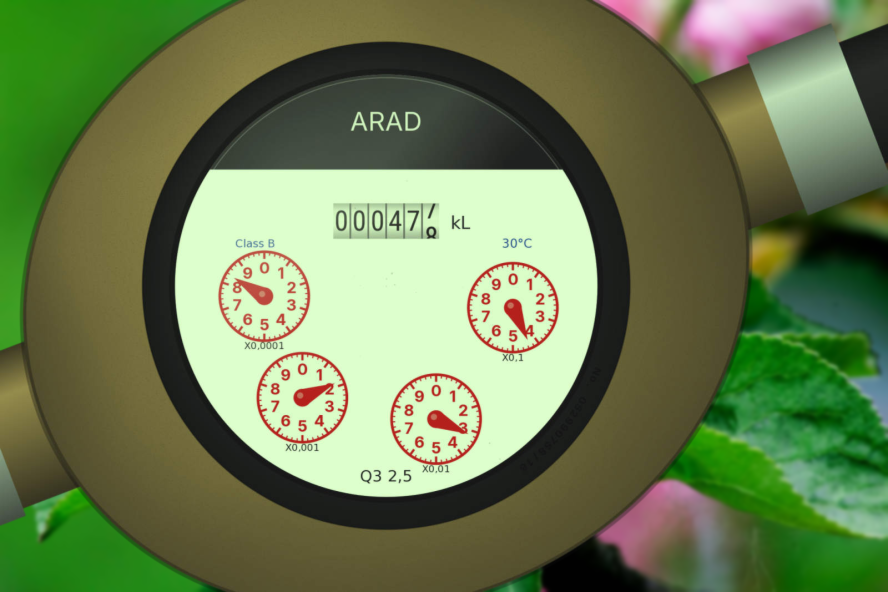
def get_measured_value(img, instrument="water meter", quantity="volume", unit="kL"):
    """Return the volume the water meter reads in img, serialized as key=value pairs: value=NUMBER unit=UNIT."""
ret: value=477.4318 unit=kL
